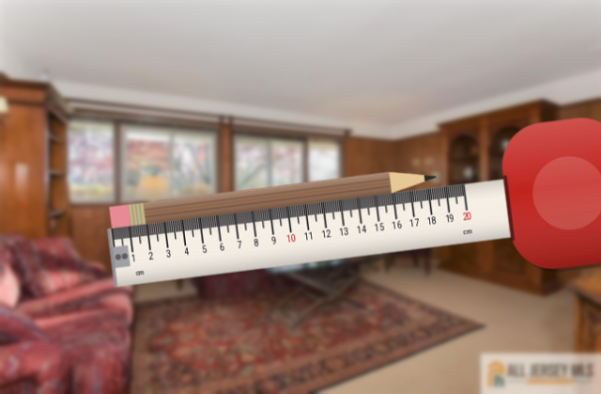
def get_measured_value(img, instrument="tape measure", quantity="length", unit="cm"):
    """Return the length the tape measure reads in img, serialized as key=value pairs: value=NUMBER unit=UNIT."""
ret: value=18.5 unit=cm
